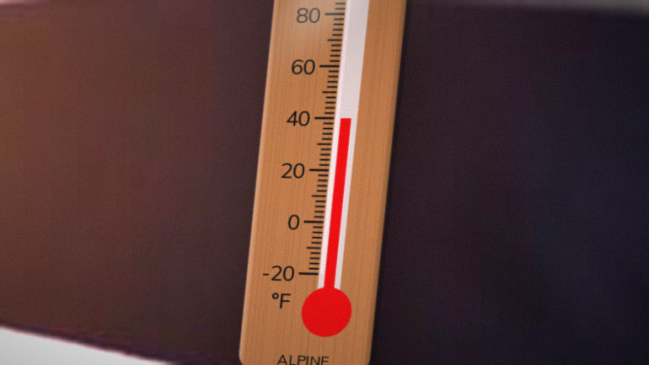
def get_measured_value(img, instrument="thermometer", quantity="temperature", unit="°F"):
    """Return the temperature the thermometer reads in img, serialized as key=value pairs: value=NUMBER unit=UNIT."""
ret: value=40 unit=°F
